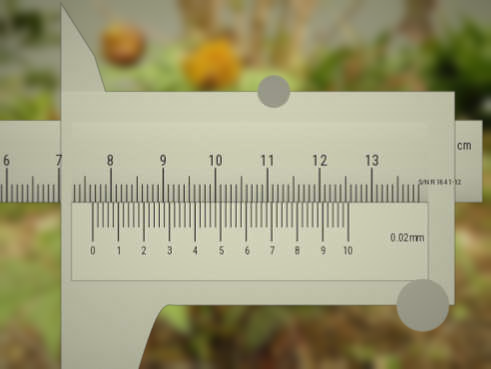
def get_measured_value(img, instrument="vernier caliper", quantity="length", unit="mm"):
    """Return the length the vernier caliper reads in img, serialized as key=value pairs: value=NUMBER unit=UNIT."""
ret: value=76.5 unit=mm
